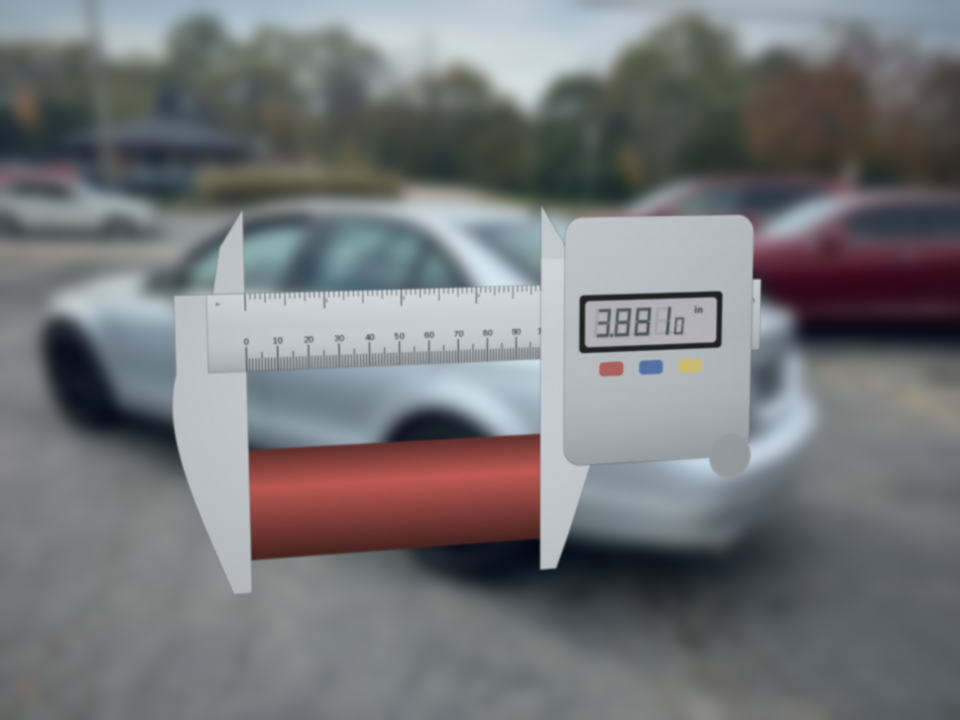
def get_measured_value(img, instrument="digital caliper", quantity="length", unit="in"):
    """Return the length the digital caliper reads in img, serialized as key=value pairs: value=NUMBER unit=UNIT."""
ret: value=3.8810 unit=in
